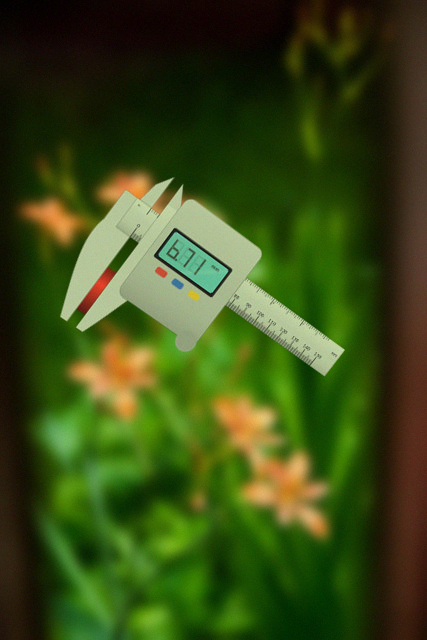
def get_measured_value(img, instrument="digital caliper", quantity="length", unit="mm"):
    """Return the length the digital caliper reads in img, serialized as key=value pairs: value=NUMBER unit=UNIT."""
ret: value=6.71 unit=mm
